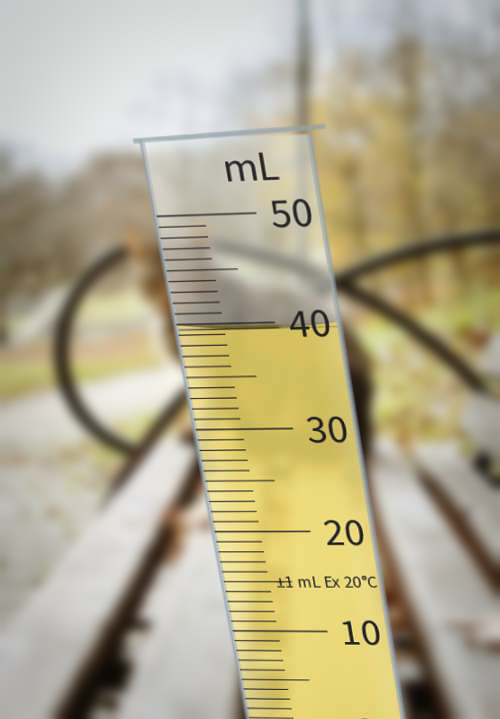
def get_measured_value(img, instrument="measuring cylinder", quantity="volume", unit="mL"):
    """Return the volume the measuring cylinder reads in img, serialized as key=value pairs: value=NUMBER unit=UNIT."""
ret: value=39.5 unit=mL
